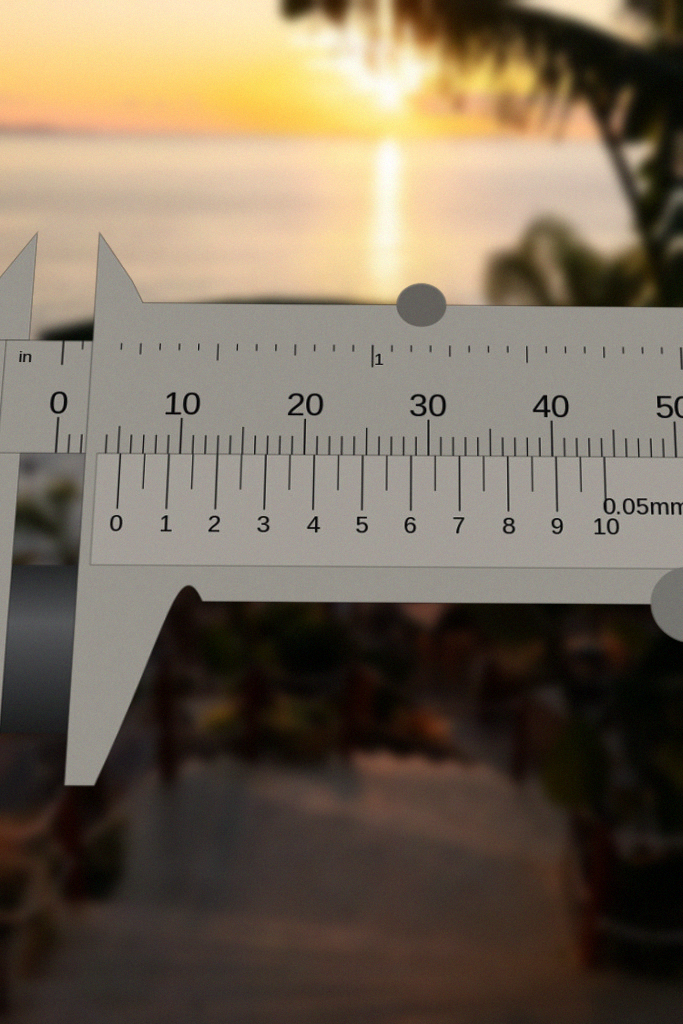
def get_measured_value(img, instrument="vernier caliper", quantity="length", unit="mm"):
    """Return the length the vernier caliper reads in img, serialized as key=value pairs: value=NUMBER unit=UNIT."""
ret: value=5.2 unit=mm
